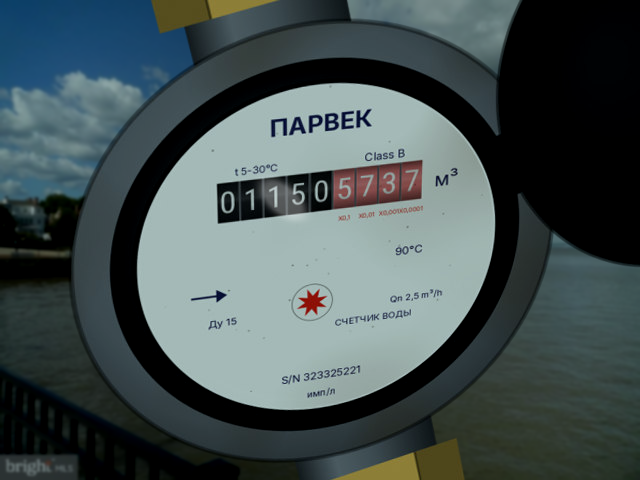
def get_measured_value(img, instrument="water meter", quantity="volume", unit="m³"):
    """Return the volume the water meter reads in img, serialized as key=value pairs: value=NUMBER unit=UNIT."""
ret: value=1150.5737 unit=m³
